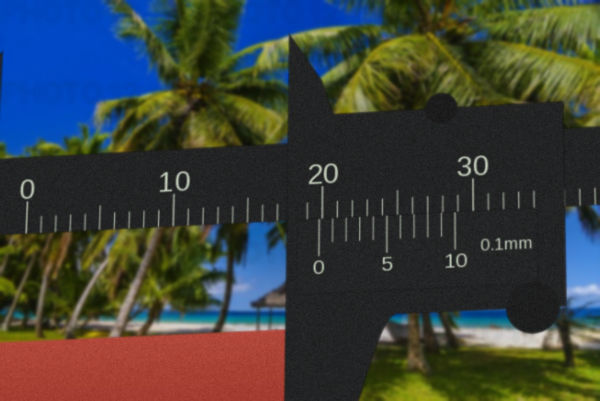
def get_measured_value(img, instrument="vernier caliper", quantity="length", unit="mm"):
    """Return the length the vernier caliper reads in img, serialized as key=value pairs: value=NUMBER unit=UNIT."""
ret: value=19.8 unit=mm
